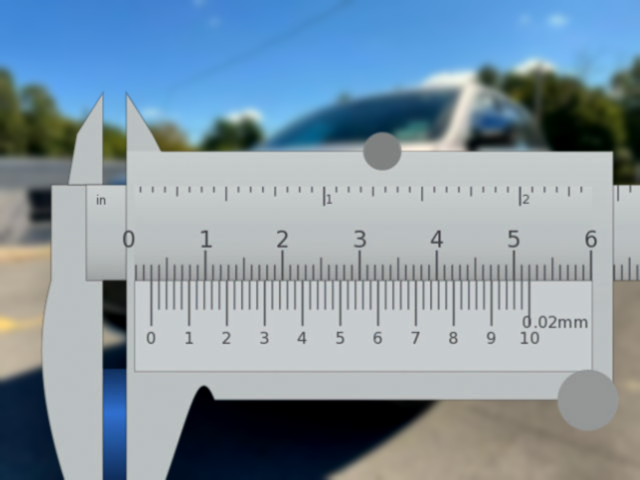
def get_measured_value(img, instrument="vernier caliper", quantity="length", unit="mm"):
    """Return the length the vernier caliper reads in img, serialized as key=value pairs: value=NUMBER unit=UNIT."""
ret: value=3.0 unit=mm
